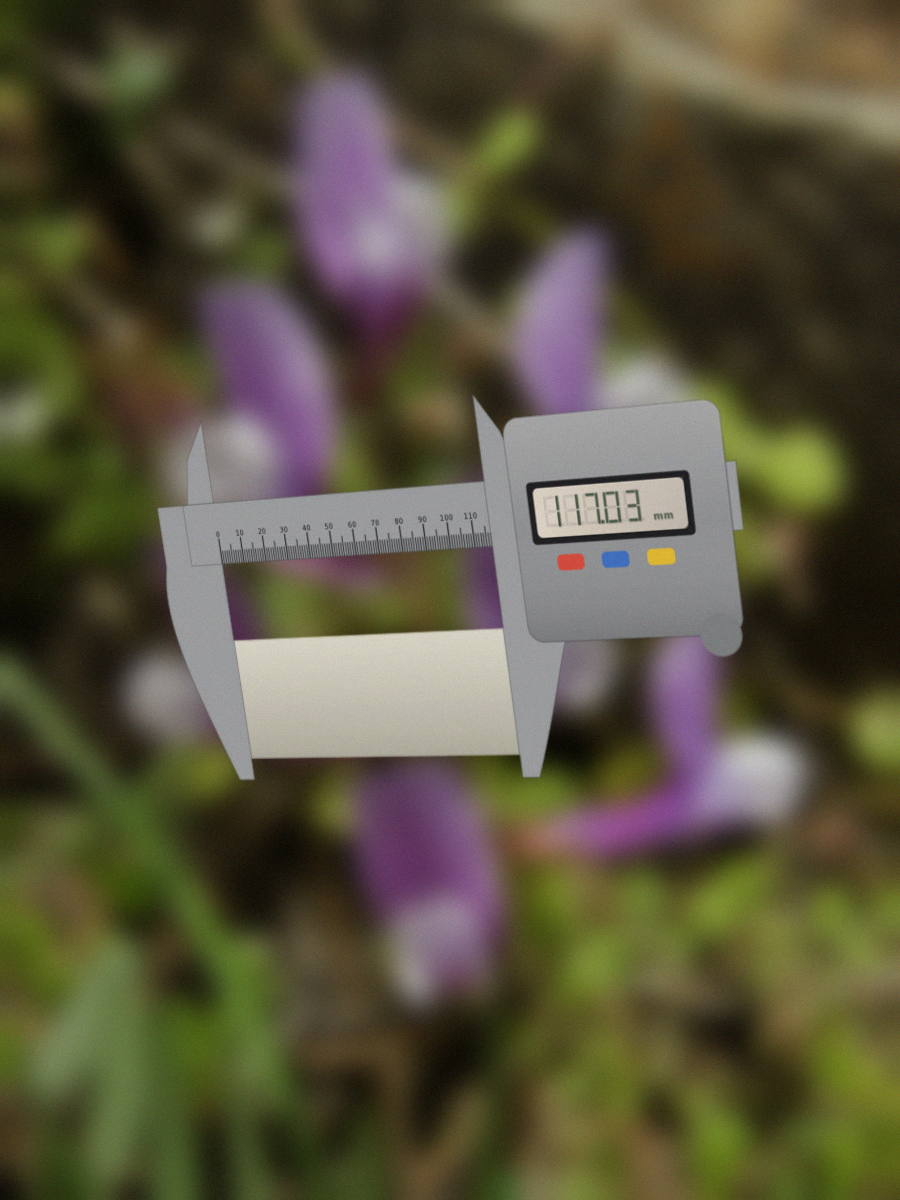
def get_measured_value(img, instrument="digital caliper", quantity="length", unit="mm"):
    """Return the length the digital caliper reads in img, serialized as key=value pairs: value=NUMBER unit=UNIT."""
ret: value=117.03 unit=mm
